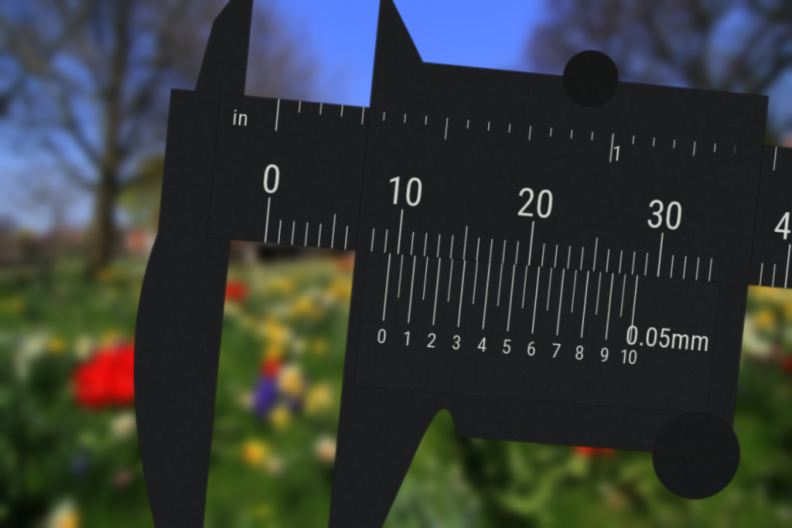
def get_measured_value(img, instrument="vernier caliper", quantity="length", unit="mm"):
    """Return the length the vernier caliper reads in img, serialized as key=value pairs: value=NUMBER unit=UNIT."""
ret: value=9.4 unit=mm
